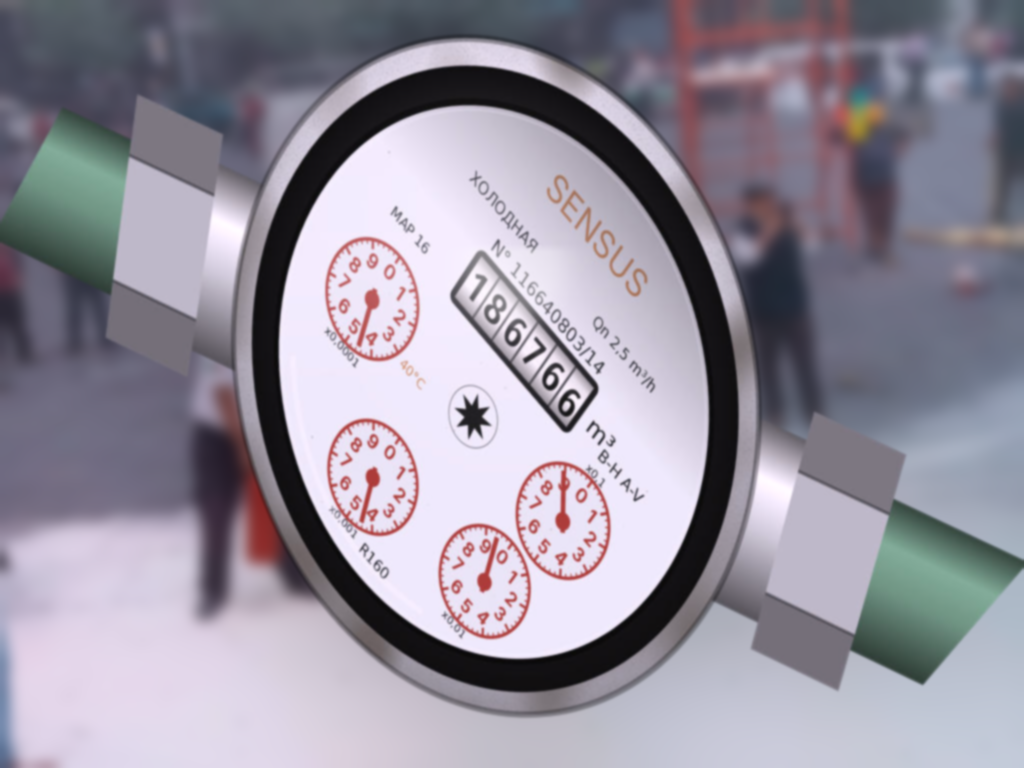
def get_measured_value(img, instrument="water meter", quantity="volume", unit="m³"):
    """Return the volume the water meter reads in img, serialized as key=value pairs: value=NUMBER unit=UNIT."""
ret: value=186765.8944 unit=m³
